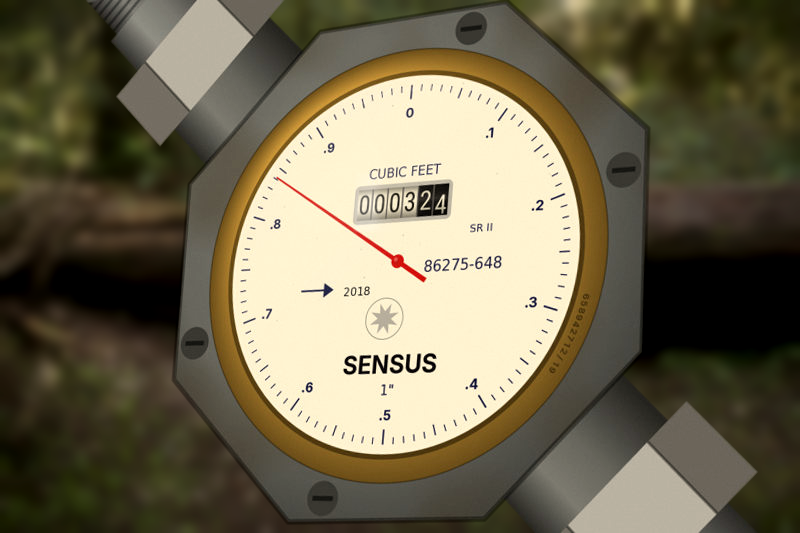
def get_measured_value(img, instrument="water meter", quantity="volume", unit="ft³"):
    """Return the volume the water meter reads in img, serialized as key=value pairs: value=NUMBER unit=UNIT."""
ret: value=323.84 unit=ft³
